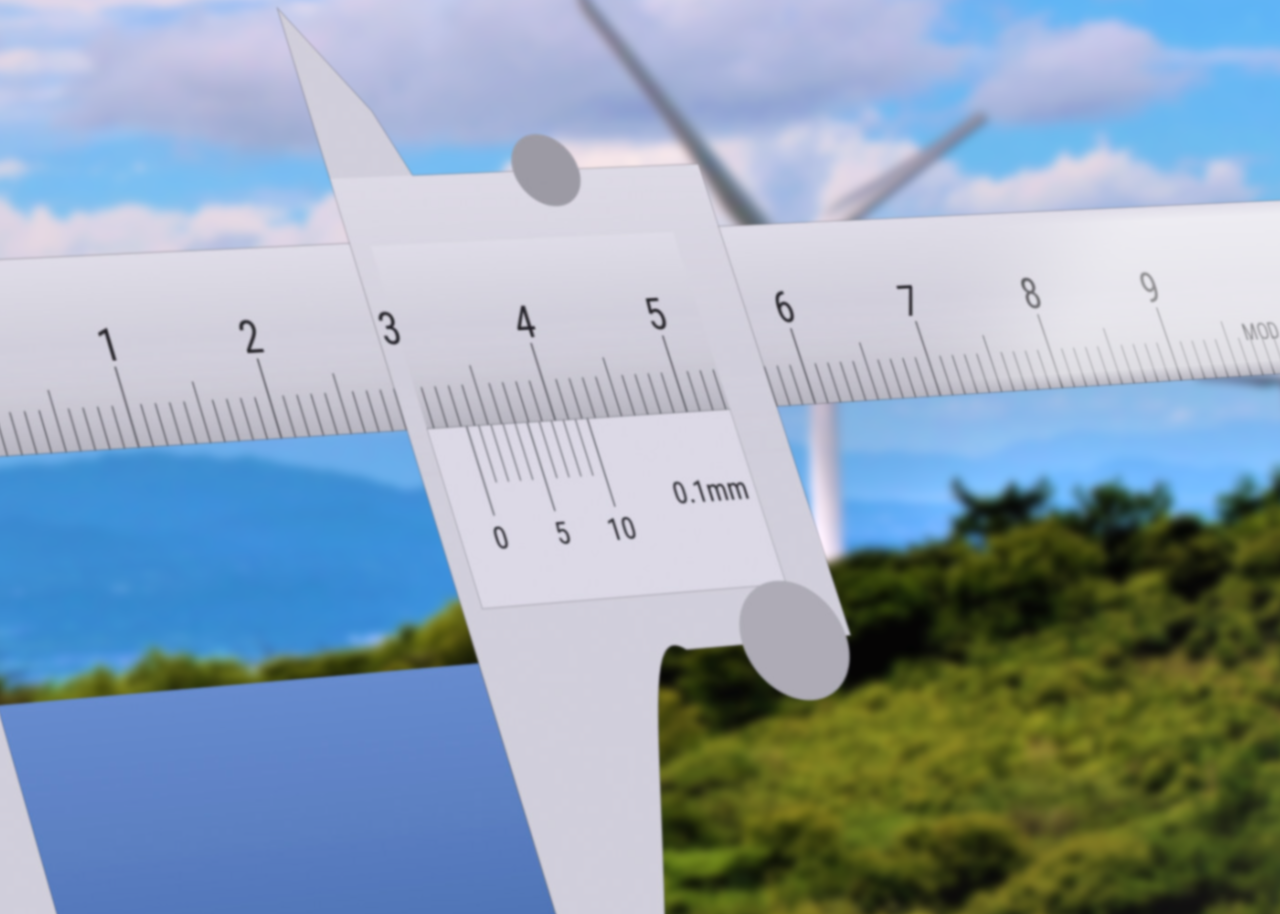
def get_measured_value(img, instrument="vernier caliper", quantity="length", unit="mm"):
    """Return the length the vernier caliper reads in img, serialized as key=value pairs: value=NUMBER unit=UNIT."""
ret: value=33.4 unit=mm
